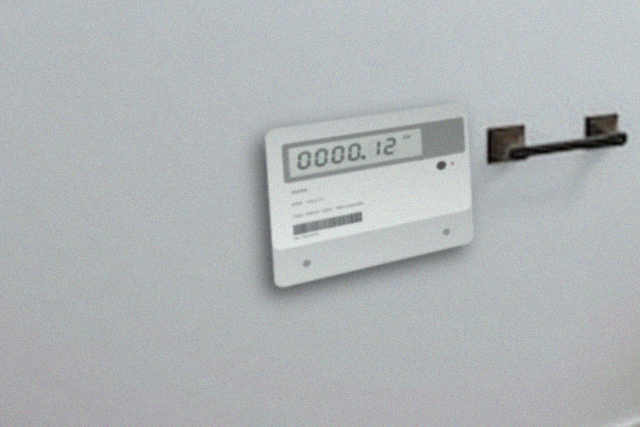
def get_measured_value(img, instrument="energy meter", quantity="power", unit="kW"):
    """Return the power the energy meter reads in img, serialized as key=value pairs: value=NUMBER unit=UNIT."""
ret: value=0.12 unit=kW
